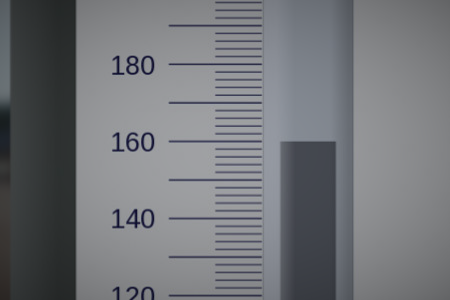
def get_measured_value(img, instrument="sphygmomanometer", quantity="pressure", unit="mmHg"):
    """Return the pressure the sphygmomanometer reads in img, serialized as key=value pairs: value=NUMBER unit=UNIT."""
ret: value=160 unit=mmHg
